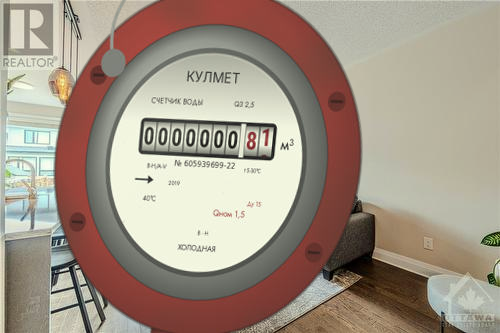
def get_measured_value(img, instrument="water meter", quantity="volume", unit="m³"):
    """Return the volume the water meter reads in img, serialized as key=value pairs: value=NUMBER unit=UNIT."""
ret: value=0.81 unit=m³
